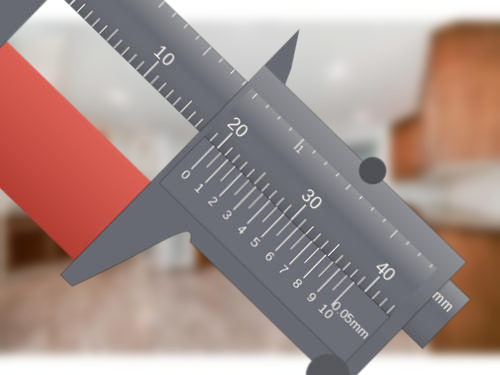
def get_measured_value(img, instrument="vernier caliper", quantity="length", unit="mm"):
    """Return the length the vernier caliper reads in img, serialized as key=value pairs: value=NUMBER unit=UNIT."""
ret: value=19.6 unit=mm
